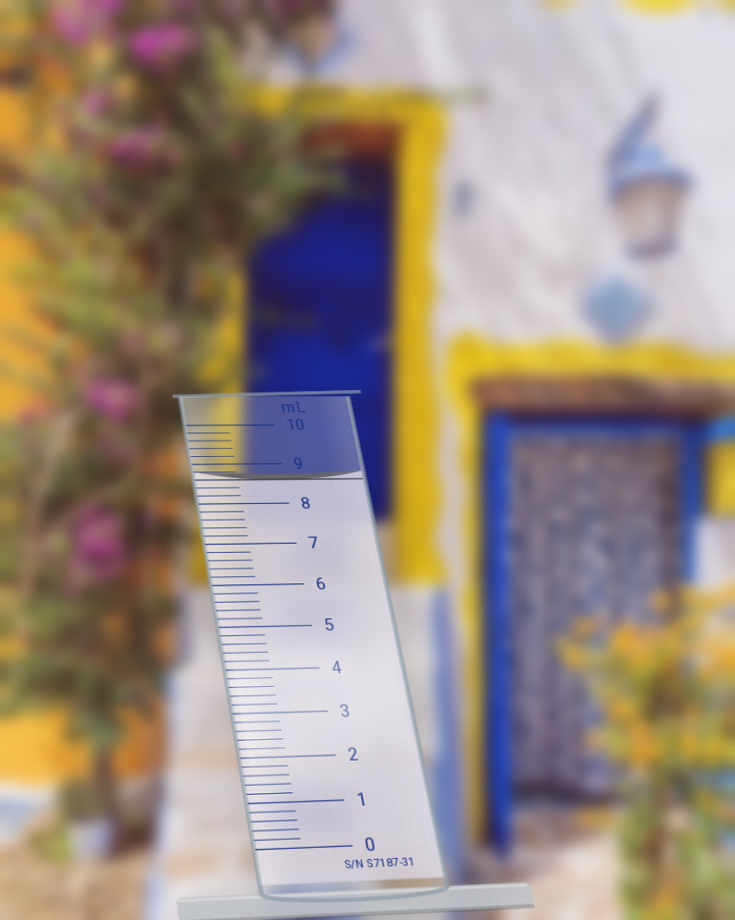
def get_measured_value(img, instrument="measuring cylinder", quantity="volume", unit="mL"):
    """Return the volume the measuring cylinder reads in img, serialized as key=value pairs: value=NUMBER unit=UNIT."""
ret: value=8.6 unit=mL
